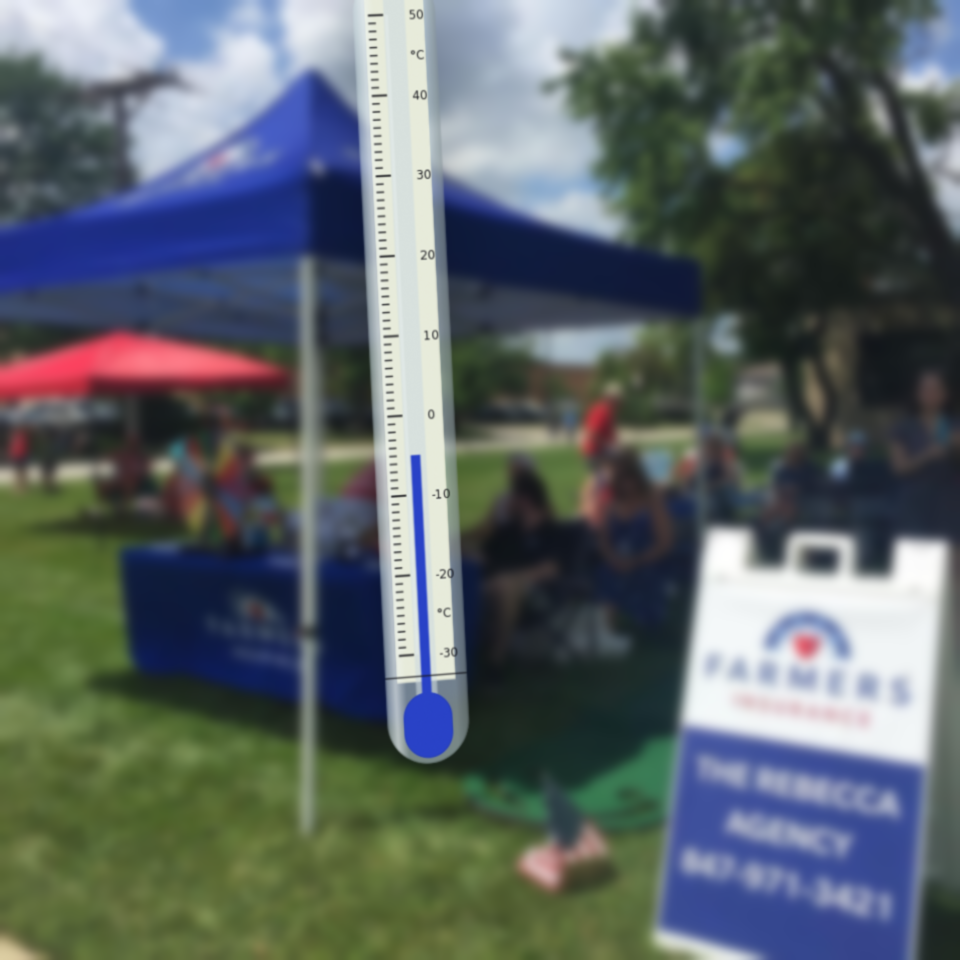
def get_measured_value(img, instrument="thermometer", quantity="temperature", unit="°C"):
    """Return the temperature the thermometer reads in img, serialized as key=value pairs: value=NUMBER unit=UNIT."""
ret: value=-5 unit=°C
